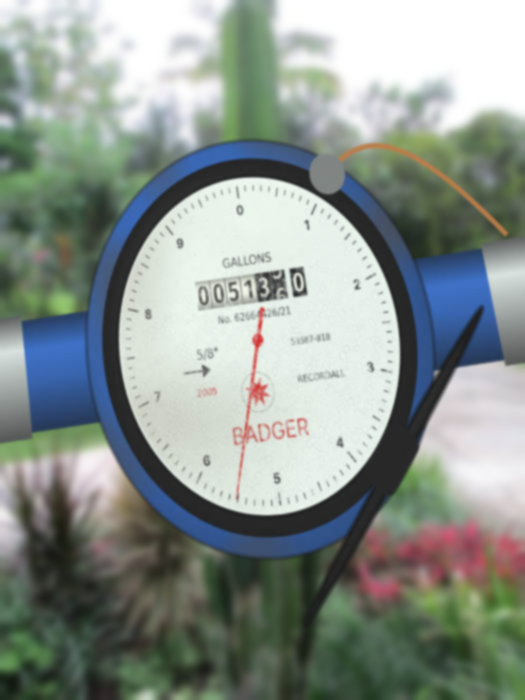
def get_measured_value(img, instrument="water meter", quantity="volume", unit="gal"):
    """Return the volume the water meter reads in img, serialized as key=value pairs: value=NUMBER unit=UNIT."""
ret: value=51355.5 unit=gal
